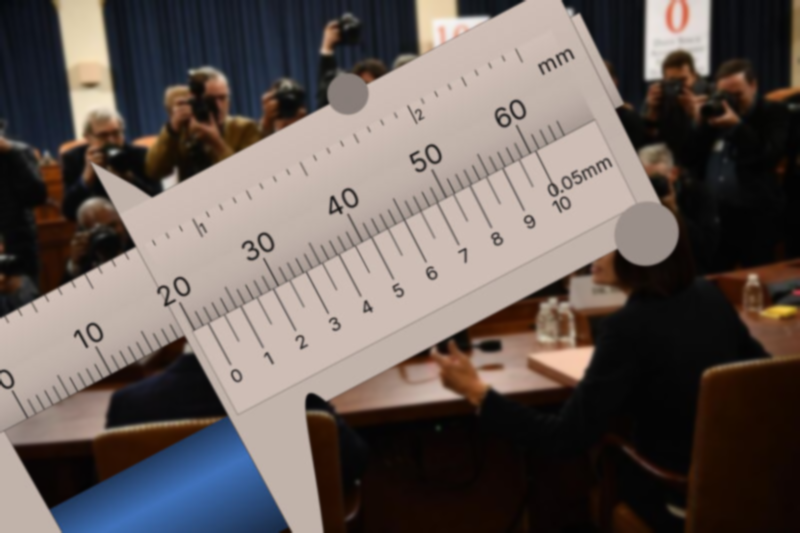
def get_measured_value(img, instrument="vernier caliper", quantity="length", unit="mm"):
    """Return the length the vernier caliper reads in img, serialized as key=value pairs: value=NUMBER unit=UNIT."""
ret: value=21.6 unit=mm
